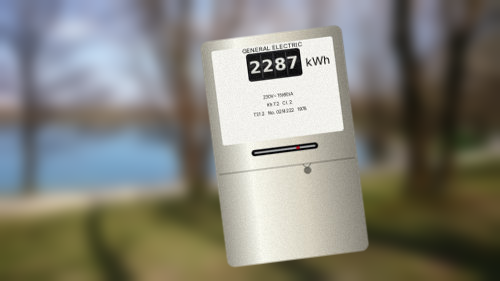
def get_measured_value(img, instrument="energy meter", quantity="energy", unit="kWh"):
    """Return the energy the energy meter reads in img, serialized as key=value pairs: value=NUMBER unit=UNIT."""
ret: value=2287 unit=kWh
